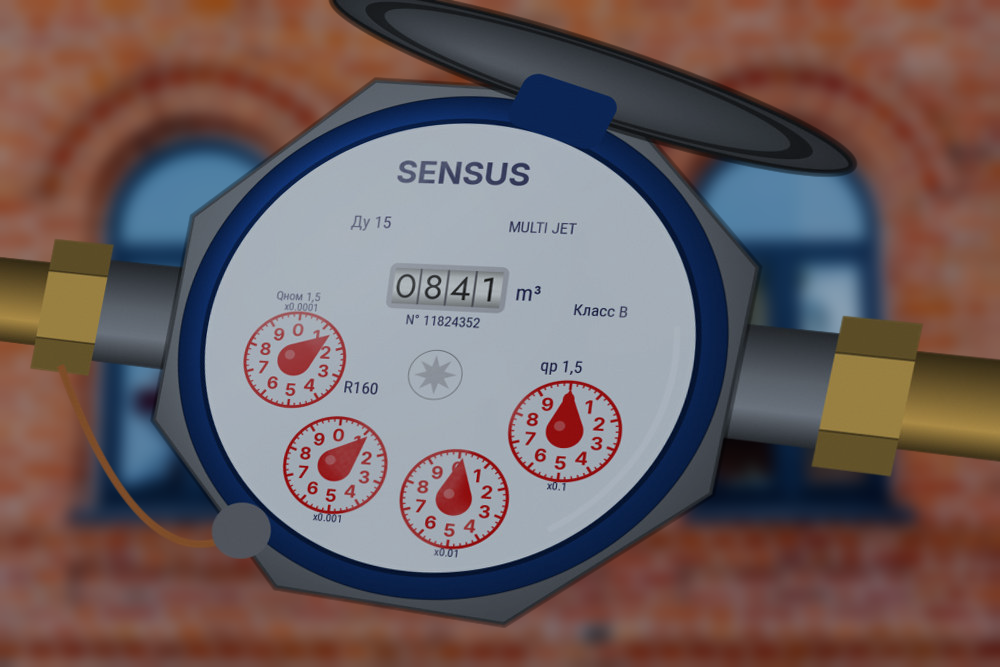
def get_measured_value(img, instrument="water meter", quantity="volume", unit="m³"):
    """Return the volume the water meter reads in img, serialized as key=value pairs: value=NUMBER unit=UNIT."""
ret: value=841.0011 unit=m³
